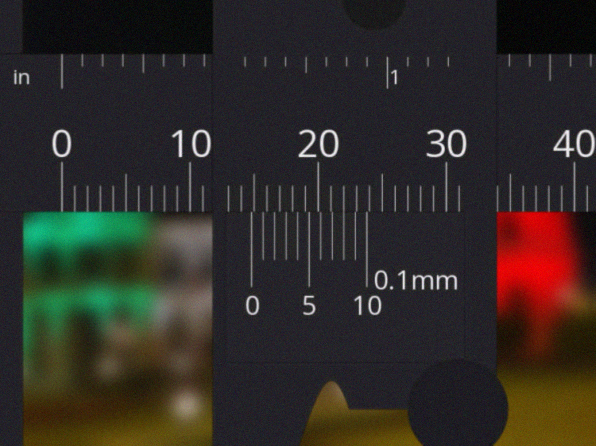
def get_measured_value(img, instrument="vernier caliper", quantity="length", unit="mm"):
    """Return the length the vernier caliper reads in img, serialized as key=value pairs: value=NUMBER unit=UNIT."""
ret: value=14.8 unit=mm
